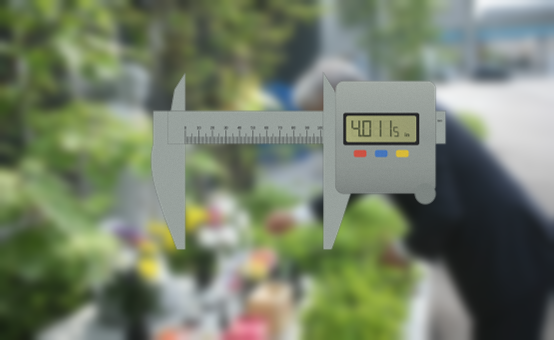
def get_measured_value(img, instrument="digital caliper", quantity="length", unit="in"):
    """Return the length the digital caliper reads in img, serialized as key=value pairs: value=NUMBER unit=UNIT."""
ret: value=4.0115 unit=in
